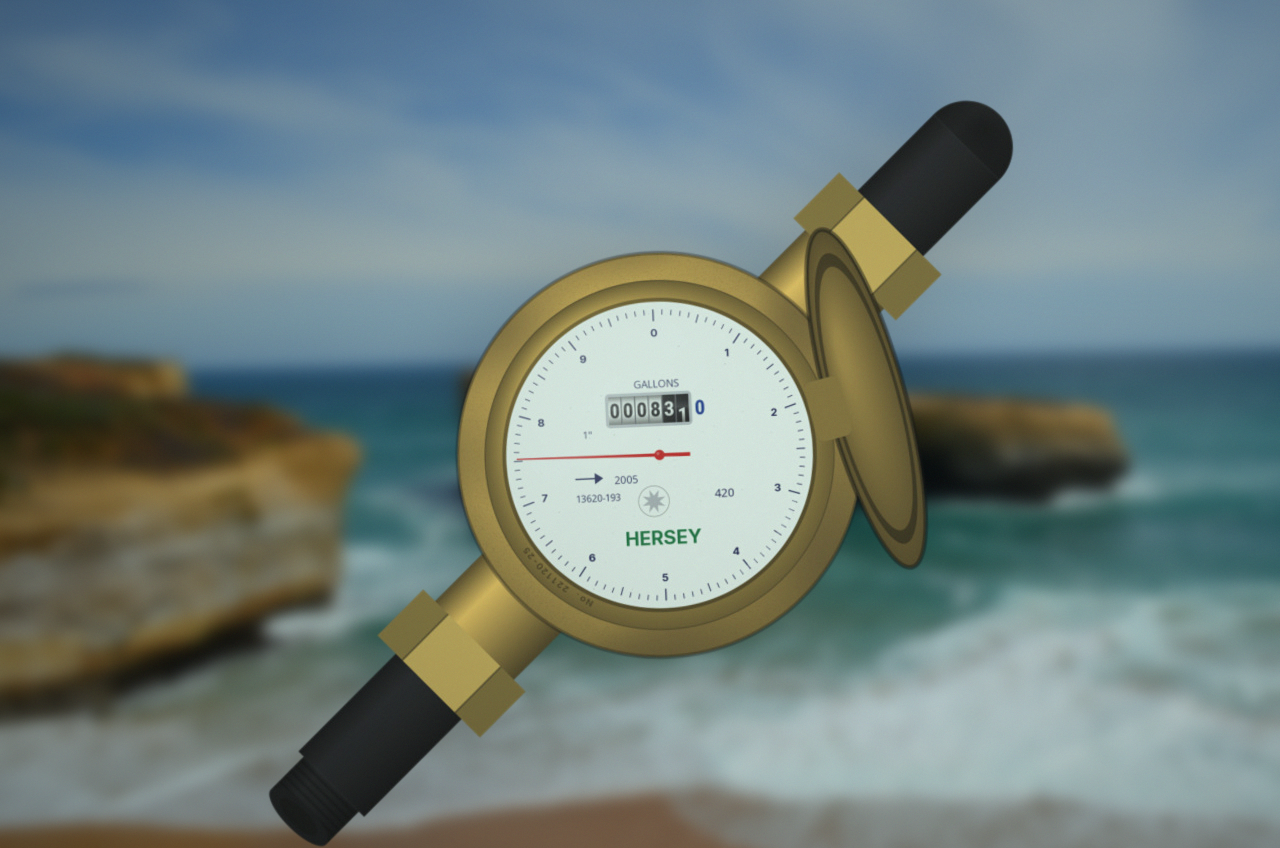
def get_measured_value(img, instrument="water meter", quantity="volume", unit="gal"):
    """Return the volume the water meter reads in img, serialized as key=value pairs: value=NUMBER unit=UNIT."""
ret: value=8307.5 unit=gal
